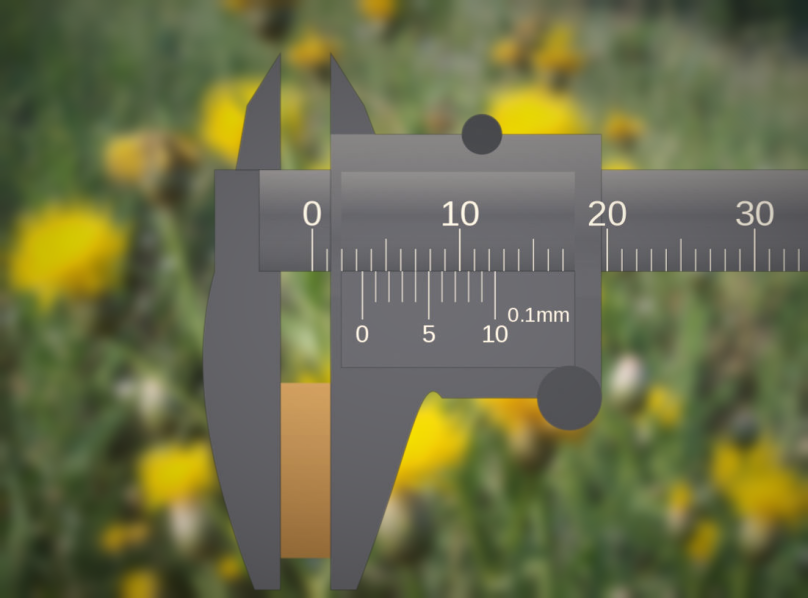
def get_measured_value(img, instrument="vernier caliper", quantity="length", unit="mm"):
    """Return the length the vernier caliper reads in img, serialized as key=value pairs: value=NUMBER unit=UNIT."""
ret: value=3.4 unit=mm
